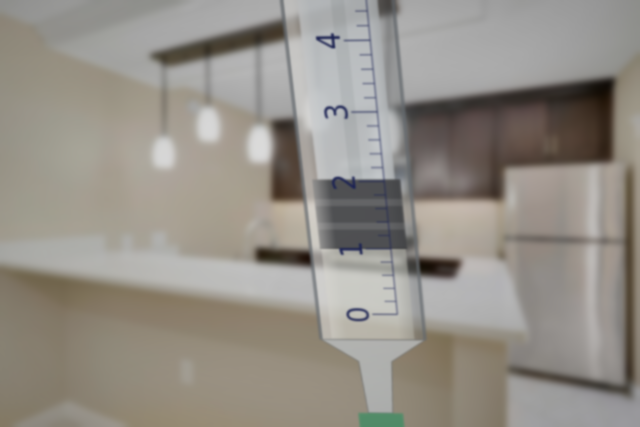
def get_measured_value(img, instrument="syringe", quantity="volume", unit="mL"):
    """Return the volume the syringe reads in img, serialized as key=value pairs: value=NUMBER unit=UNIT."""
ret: value=1 unit=mL
